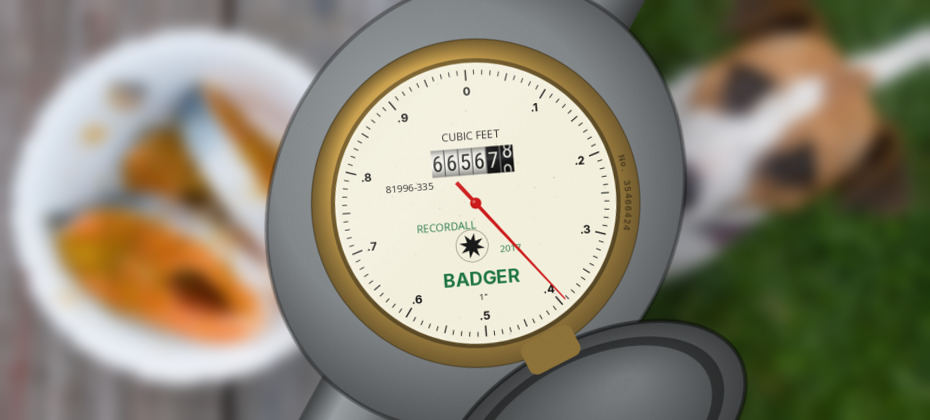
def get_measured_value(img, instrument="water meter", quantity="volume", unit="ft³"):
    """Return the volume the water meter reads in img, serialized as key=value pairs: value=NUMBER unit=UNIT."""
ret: value=665678.39 unit=ft³
